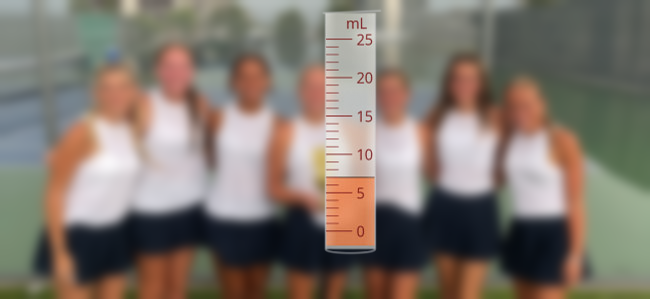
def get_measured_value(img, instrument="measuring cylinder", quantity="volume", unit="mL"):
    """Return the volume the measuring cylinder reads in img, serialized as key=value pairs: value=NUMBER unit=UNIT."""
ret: value=7 unit=mL
